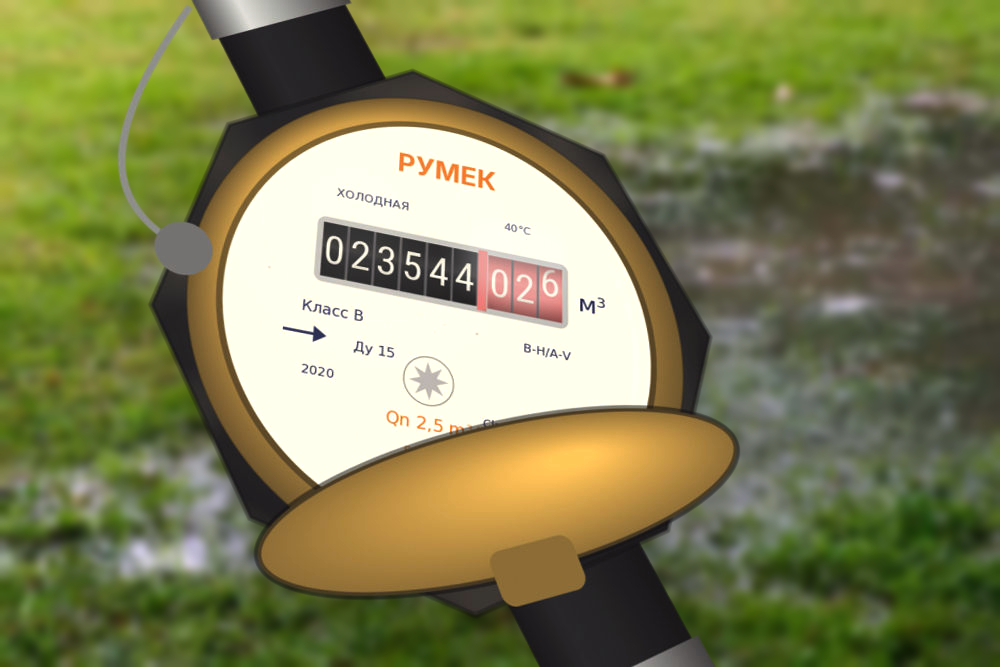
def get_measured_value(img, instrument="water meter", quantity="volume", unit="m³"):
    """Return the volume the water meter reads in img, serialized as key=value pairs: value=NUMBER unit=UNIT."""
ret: value=23544.026 unit=m³
